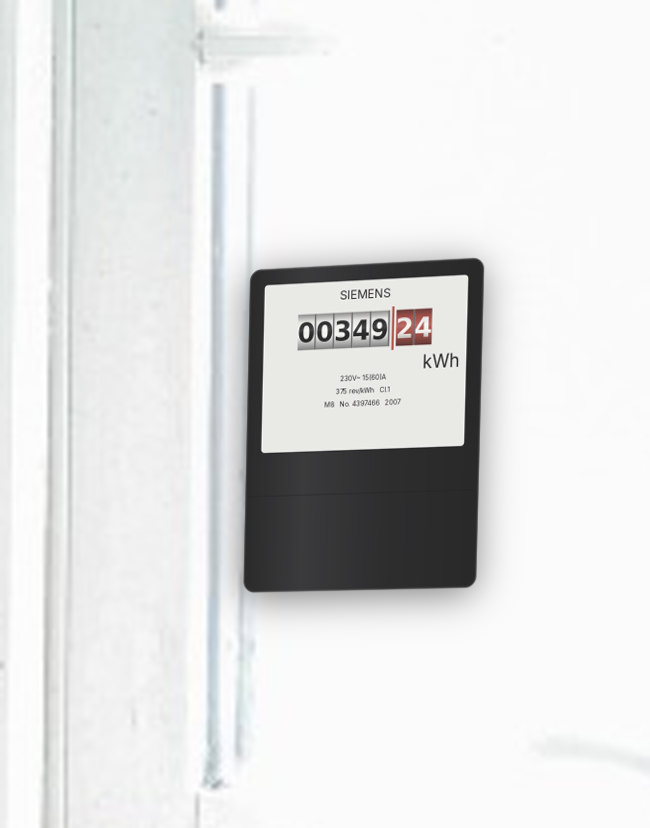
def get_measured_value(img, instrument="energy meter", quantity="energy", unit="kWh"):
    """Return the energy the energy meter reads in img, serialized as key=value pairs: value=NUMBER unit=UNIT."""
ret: value=349.24 unit=kWh
